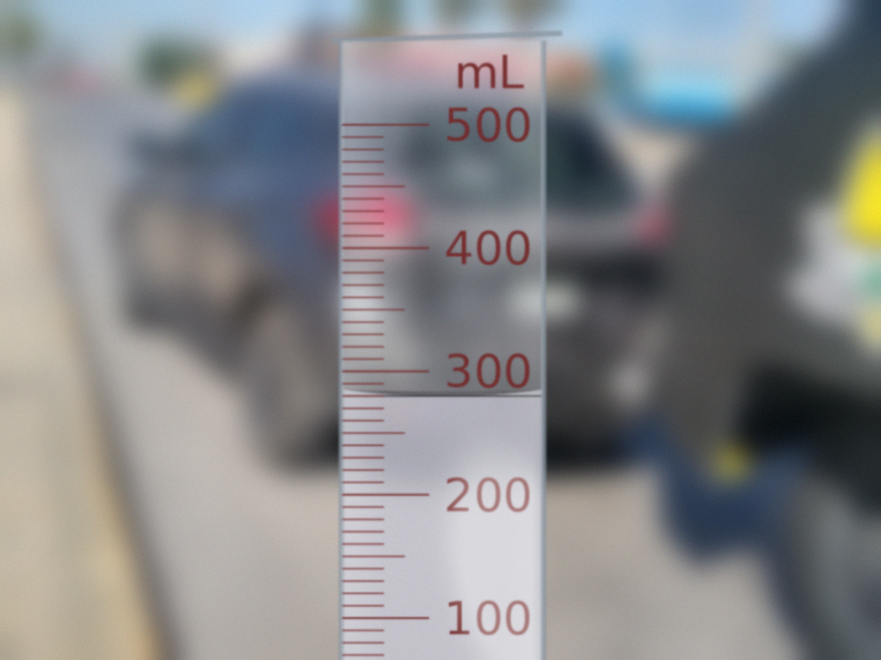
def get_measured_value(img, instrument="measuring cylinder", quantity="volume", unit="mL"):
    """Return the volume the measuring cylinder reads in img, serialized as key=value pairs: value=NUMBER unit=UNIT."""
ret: value=280 unit=mL
